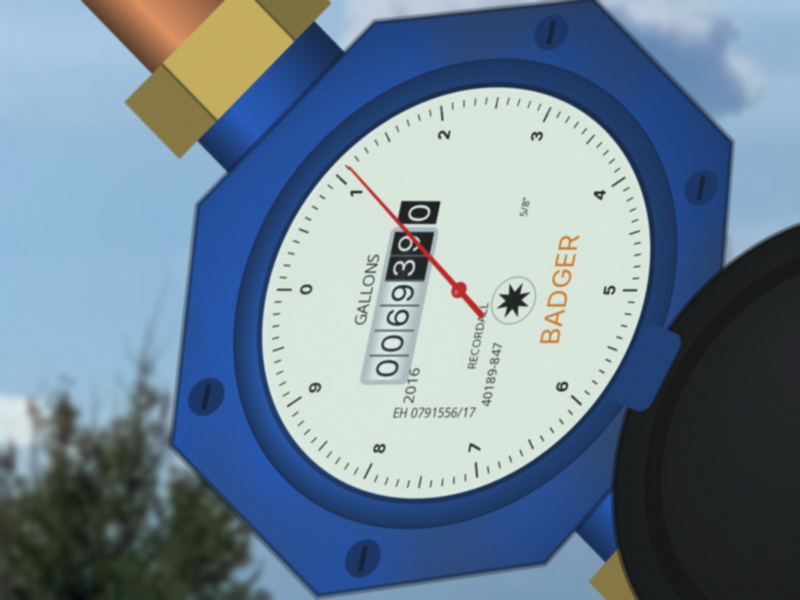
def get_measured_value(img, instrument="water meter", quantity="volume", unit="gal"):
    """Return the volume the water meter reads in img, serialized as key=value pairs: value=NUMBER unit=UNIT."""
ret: value=69391.1 unit=gal
